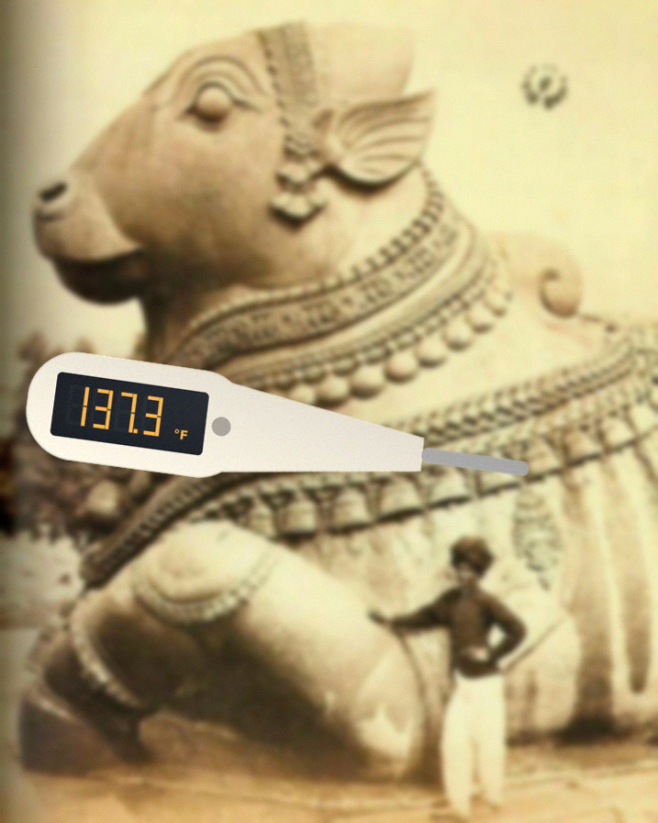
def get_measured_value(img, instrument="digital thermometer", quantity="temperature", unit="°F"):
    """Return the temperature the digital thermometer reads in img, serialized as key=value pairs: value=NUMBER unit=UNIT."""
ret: value=137.3 unit=°F
